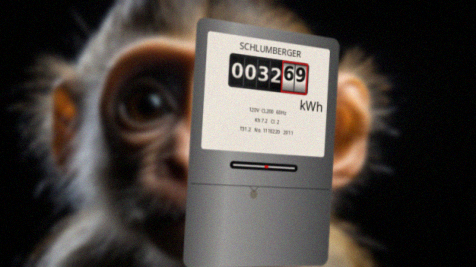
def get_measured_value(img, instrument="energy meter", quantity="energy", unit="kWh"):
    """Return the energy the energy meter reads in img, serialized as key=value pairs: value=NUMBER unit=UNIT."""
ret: value=32.69 unit=kWh
